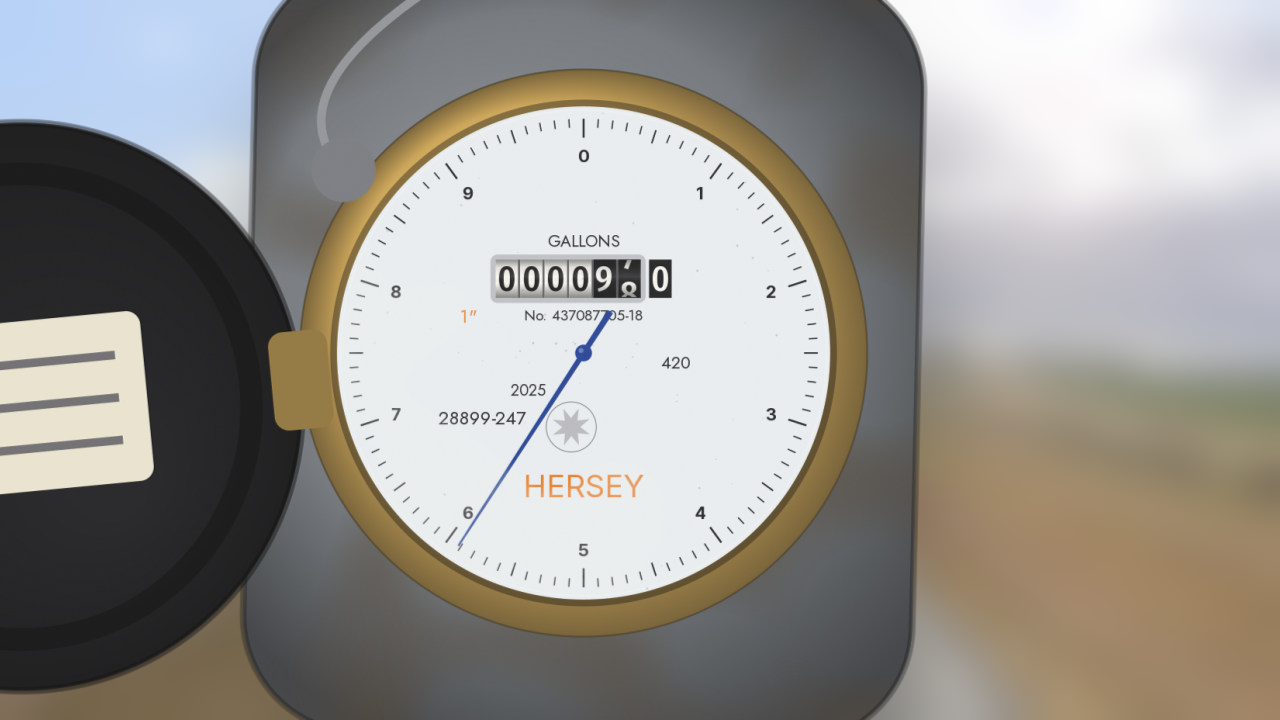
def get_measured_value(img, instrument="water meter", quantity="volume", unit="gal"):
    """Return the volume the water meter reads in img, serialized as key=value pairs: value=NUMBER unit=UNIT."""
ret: value=975.9 unit=gal
